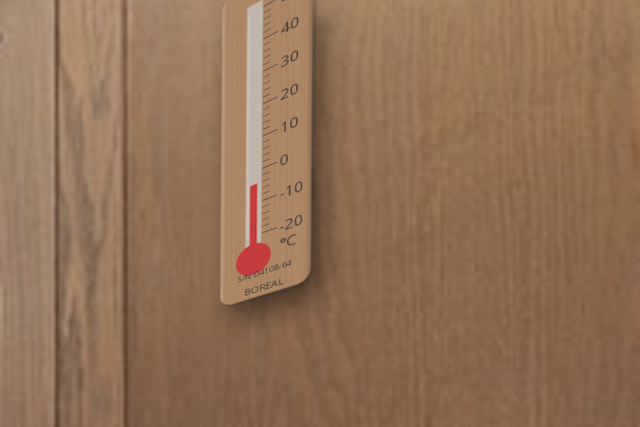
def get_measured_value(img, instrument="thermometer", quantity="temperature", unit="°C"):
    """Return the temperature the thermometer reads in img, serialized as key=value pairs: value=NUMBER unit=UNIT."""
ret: value=-4 unit=°C
